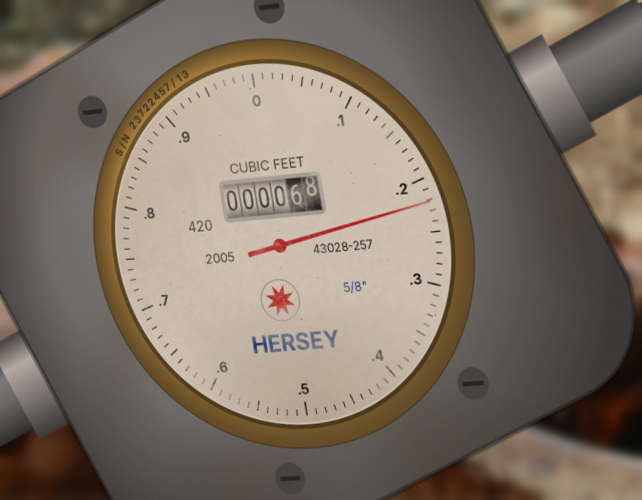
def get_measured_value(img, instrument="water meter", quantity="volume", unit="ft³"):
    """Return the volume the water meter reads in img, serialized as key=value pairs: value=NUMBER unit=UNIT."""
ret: value=68.22 unit=ft³
